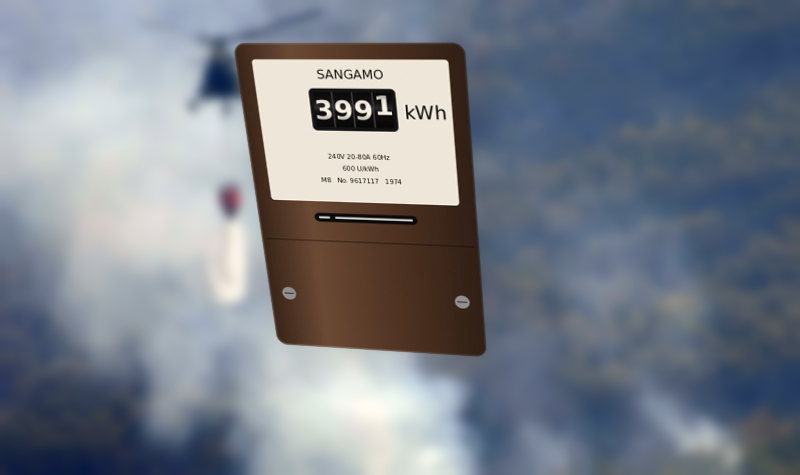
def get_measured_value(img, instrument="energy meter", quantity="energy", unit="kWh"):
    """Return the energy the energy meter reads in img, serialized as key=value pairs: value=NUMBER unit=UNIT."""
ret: value=3991 unit=kWh
